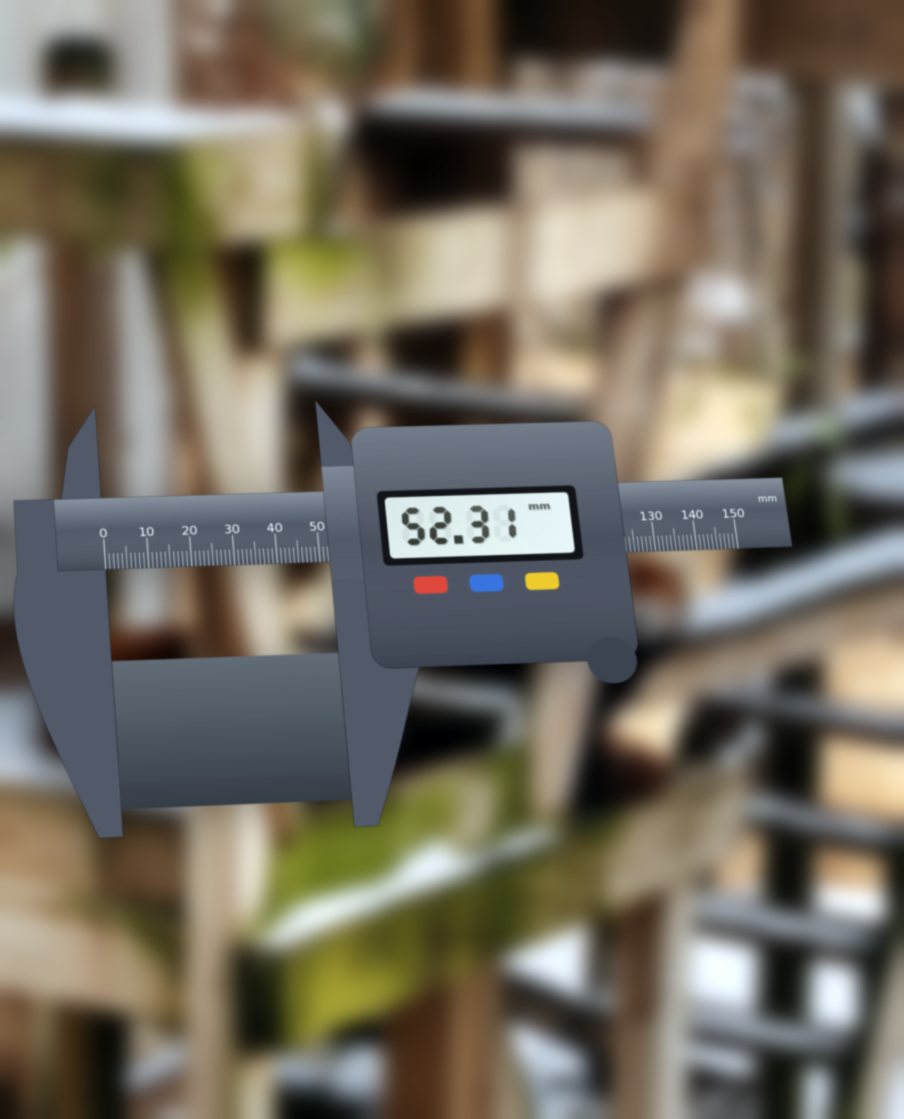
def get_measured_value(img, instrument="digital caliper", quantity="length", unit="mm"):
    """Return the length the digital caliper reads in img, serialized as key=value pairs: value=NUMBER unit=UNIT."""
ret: value=52.31 unit=mm
